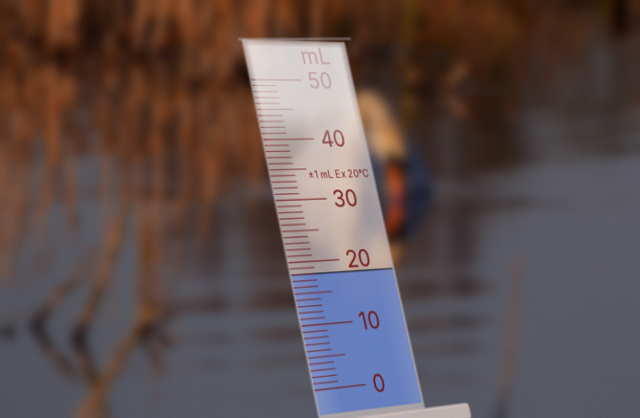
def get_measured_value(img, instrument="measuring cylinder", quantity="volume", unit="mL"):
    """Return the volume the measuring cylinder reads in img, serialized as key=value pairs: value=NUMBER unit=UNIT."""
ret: value=18 unit=mL
